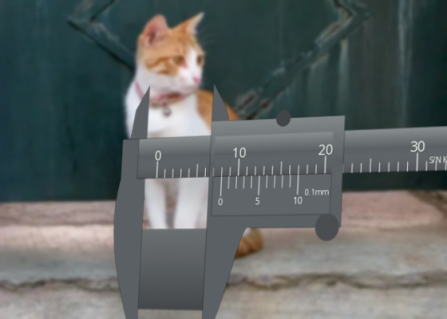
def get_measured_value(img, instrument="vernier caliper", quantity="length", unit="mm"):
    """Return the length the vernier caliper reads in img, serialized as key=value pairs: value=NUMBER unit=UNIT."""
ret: value=8.0 unit=mm
